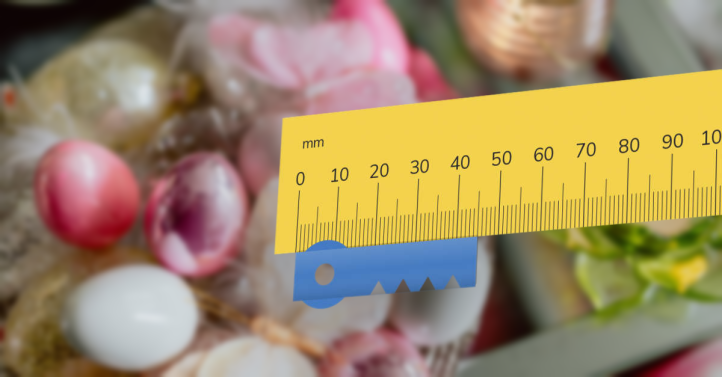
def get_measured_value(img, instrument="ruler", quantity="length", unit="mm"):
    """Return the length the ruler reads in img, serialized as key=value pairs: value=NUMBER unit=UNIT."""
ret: value=45 unit=mm
